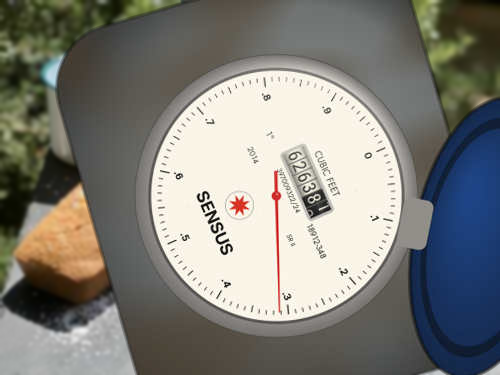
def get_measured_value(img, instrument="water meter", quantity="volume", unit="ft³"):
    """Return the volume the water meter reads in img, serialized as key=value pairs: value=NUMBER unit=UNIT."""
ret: value=626381.31 unit=ft³
